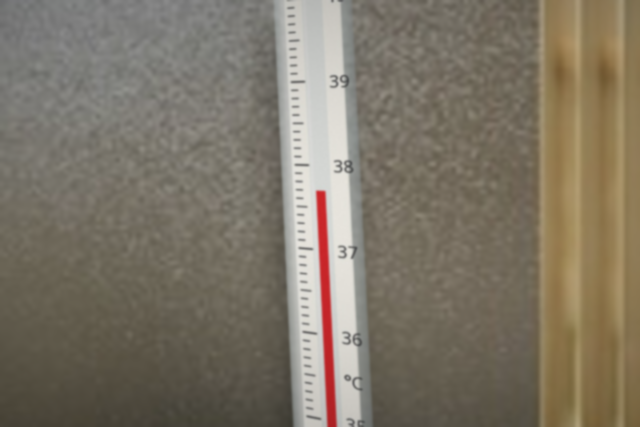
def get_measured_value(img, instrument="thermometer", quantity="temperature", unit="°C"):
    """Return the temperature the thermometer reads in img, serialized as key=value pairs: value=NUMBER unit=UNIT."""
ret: value=37.7 unit=°C
